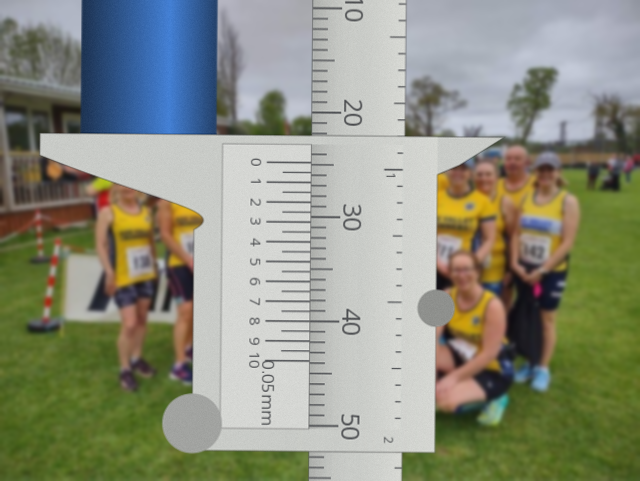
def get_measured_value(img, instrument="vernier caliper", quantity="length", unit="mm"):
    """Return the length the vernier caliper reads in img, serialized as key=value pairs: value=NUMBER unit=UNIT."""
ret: value=24.8 unit=mm
